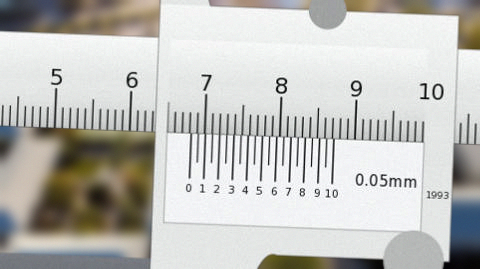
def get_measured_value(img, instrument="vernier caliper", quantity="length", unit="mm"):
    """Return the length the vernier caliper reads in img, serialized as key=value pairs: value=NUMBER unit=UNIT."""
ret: value=68.2 unit=mm
